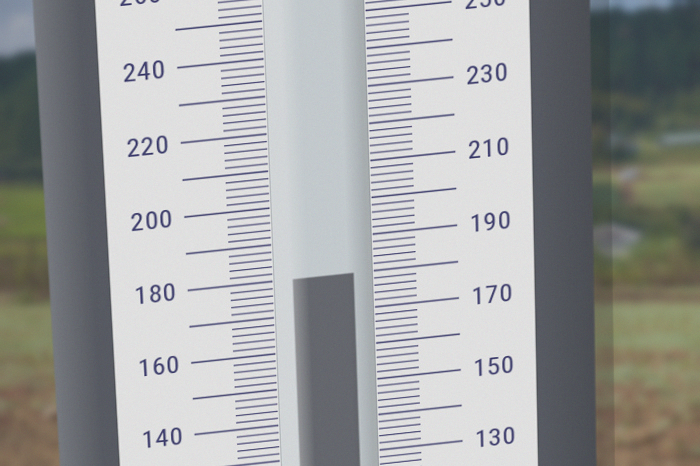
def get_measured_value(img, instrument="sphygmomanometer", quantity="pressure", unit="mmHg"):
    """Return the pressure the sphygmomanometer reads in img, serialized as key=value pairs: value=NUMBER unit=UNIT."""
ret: value=180 unit=mmHg
